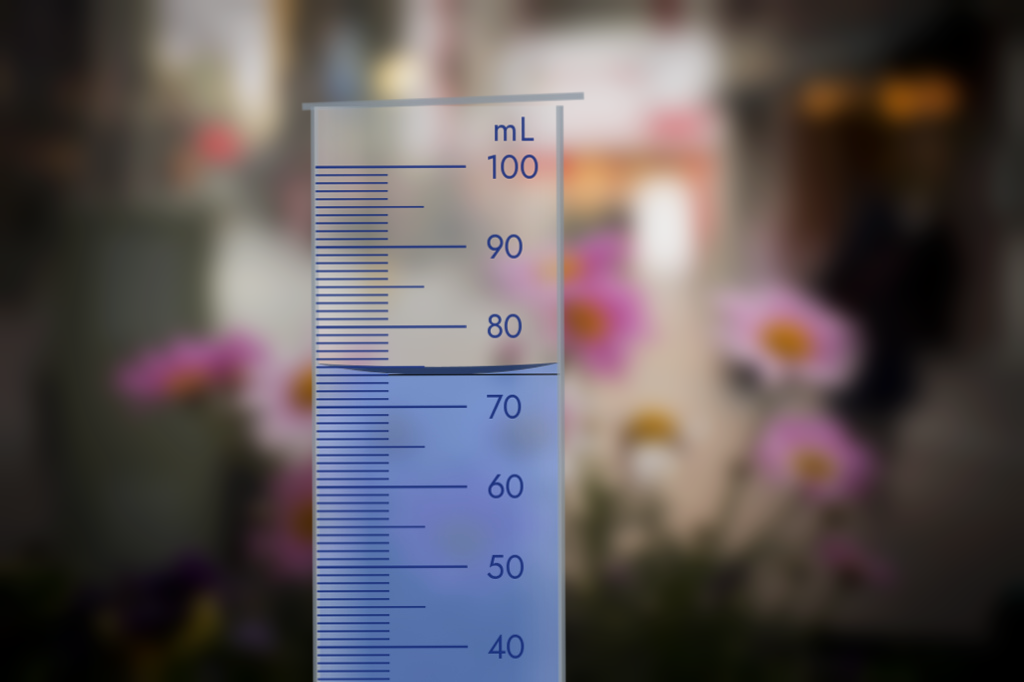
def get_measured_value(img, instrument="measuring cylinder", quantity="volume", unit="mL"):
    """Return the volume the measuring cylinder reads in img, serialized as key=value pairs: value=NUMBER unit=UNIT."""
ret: value=74 unit=mL
